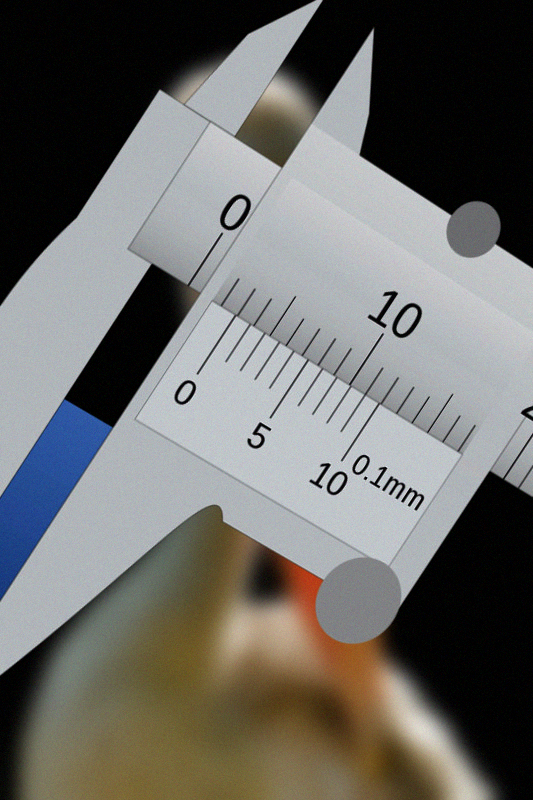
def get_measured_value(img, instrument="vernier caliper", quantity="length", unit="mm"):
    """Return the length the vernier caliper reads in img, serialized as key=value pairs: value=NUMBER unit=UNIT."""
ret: value=2.9 unit=mm
